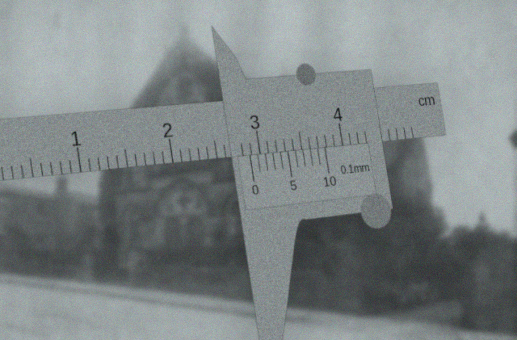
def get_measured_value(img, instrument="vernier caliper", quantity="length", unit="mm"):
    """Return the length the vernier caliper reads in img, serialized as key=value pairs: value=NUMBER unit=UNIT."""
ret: value=28.8 unit=mm
